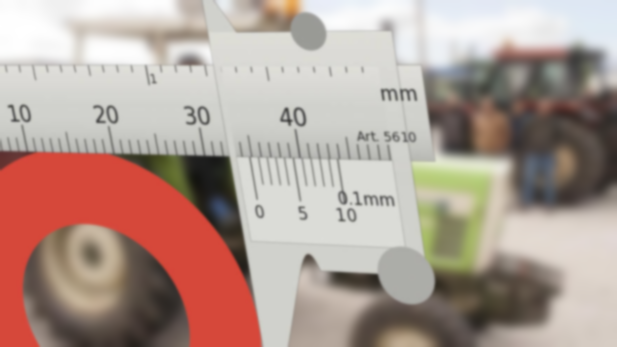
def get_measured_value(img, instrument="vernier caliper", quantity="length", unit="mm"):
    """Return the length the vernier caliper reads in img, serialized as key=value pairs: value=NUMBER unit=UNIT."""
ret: value=34.8 unit=mm
